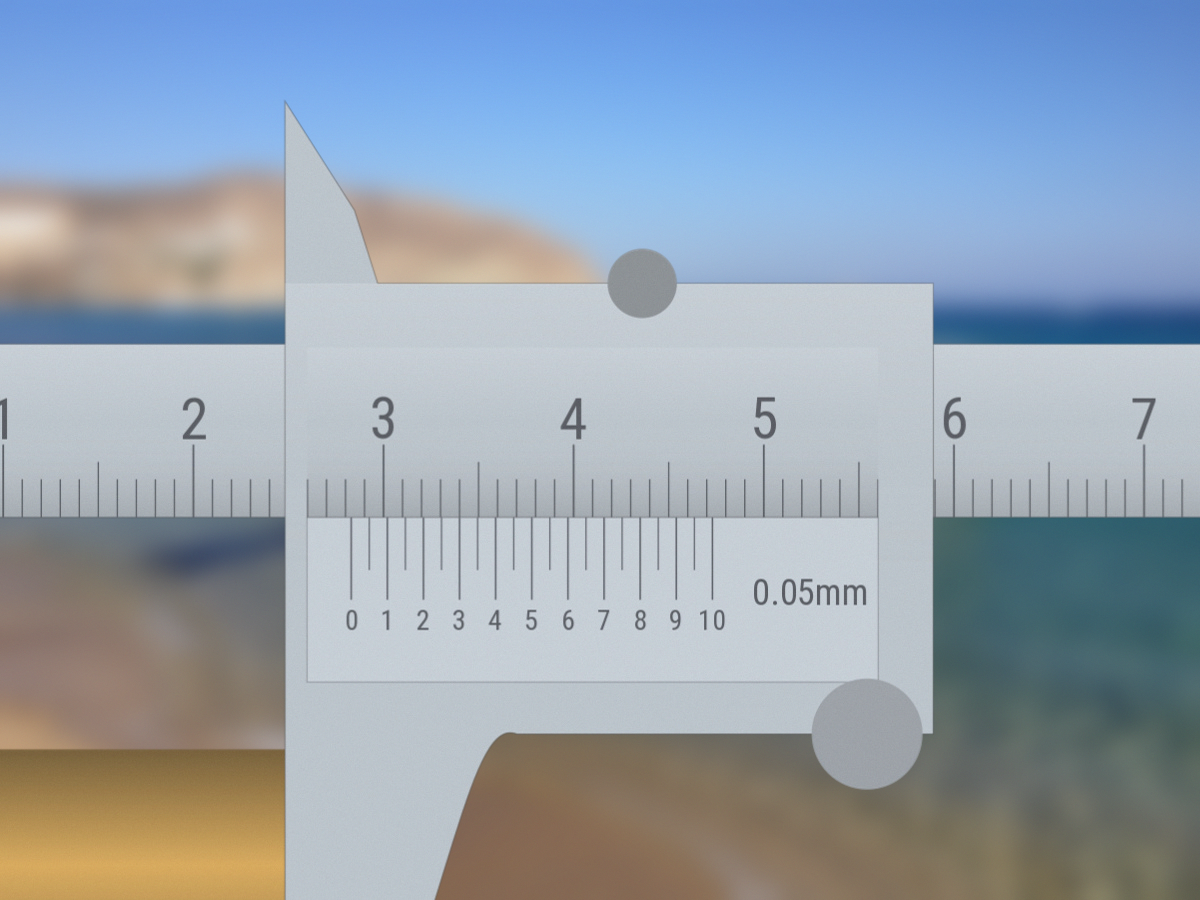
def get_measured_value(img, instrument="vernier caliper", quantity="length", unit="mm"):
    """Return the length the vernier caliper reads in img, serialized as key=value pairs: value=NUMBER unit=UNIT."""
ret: value=28.3 unit=mm
